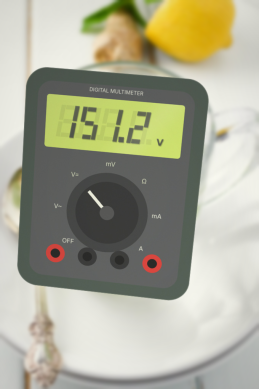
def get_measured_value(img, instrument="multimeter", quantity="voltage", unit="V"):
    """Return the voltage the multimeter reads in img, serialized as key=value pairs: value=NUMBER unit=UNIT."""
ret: value=151.2 unit=V
